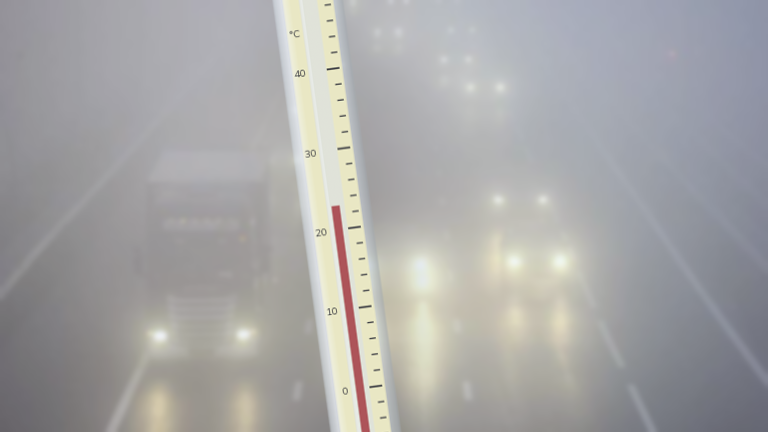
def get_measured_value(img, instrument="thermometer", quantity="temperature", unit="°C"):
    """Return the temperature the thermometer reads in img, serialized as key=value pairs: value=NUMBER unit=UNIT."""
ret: value=23 unit=°C
